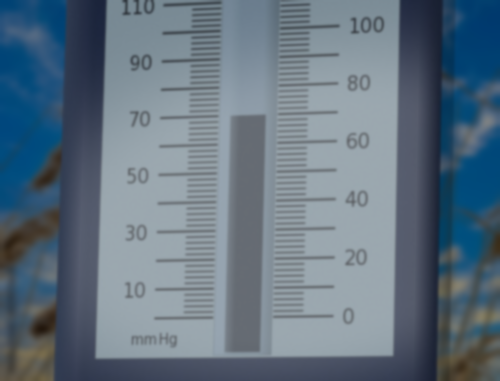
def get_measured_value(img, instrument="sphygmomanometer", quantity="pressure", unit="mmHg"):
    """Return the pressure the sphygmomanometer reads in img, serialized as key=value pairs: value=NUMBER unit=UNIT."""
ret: value=70 unit=mmHg
